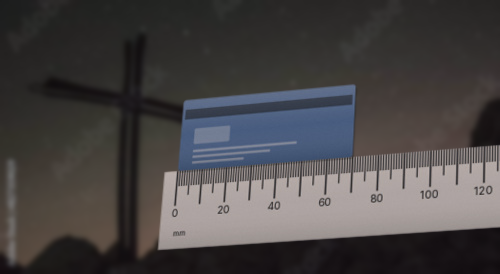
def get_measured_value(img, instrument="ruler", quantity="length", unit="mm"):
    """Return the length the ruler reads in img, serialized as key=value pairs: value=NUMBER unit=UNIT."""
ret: value=70 unit=mm
